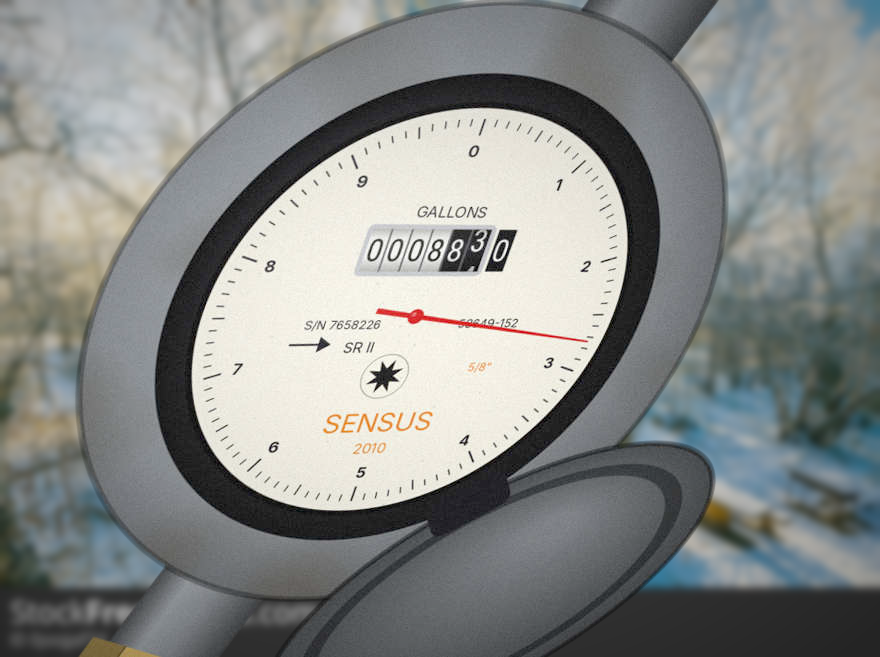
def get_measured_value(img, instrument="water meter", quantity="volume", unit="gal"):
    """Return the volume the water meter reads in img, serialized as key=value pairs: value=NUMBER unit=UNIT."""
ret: value=8832.7 unit=gal
